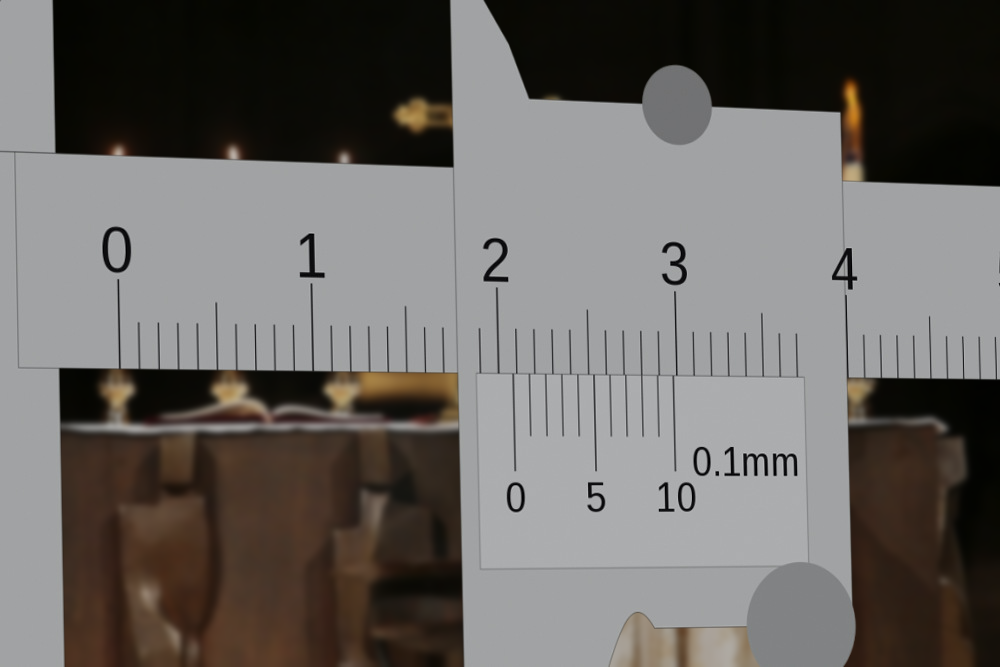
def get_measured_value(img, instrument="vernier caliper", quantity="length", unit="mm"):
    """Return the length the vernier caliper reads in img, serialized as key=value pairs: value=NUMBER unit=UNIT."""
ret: value=20.8 unit=mm
